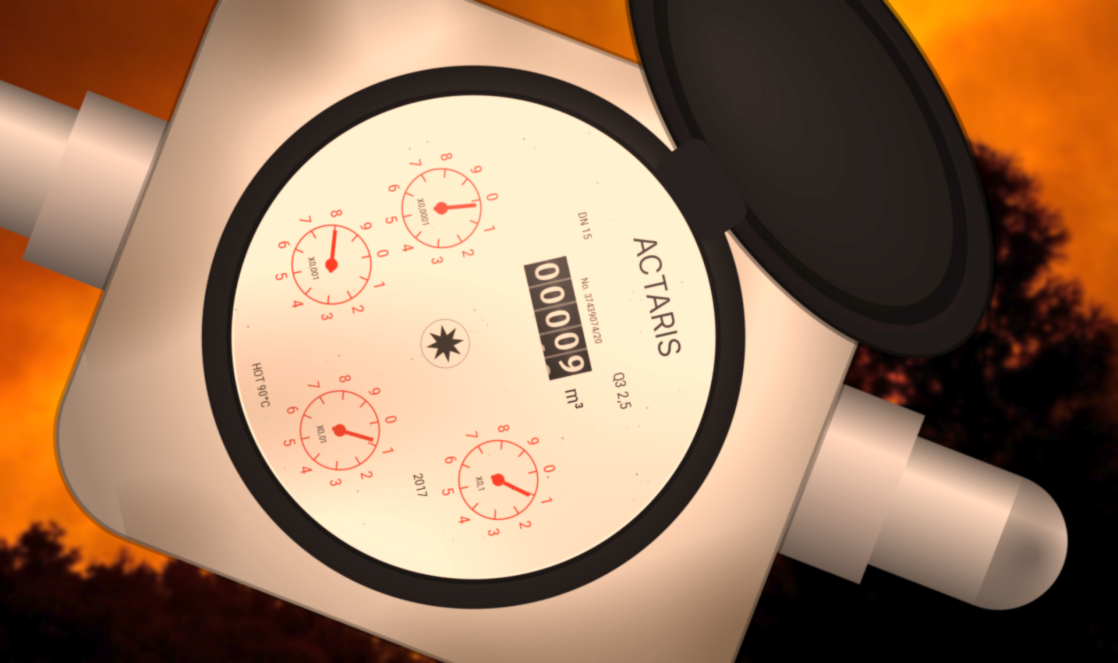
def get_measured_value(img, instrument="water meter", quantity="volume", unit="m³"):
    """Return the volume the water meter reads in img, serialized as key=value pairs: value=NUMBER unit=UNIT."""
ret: value=9.1080 unit=m³
